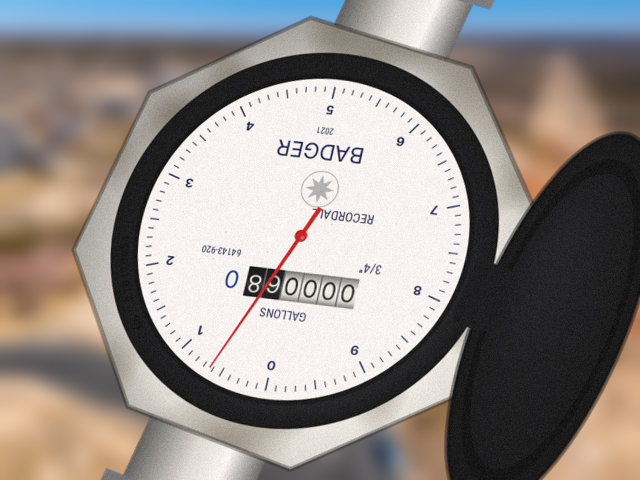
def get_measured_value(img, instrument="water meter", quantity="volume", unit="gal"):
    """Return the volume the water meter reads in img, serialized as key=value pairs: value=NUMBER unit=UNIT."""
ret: value=680.6 unit=gal
